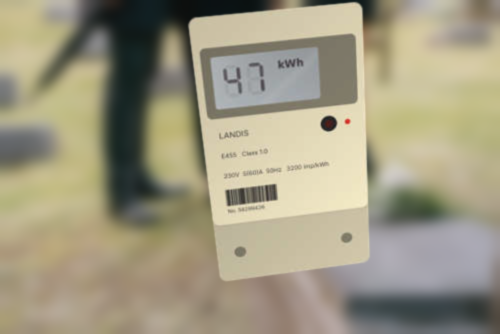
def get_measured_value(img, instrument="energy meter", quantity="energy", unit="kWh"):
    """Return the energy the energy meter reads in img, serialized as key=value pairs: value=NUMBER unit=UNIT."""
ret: value=47 unit=kWh
